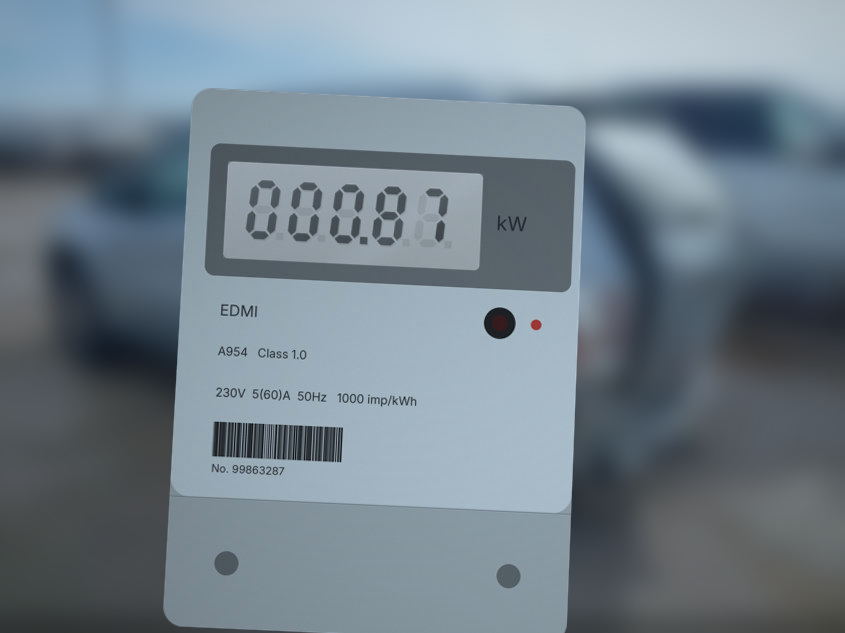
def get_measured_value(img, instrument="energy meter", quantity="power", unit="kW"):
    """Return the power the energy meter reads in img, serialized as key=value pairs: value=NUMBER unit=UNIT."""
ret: value=0.87 unit=kW
